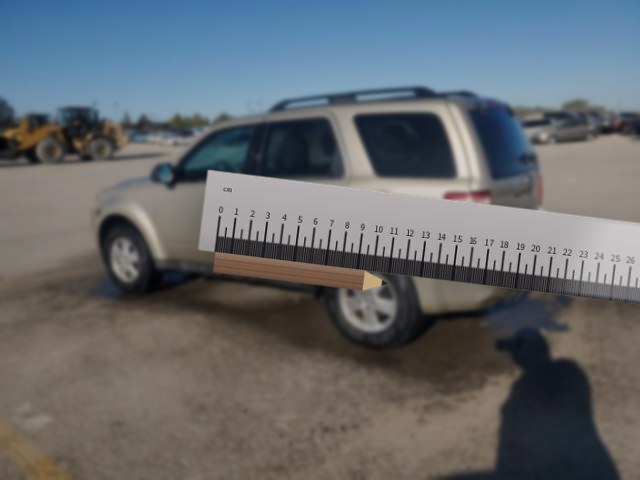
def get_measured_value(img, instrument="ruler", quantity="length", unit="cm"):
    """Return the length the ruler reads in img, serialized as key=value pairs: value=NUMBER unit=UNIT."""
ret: value=11 unit=cm
